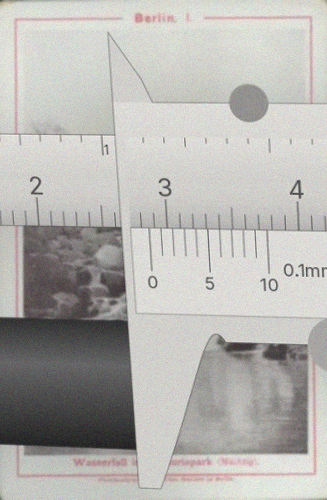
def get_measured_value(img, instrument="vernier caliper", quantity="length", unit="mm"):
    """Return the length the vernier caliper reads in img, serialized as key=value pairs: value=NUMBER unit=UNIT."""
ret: value=28.6 unit=mm
